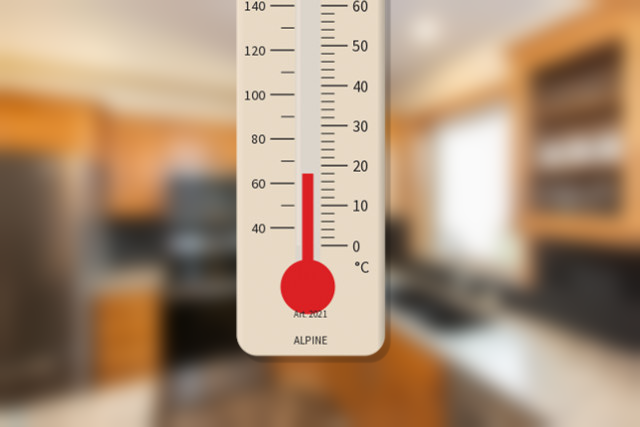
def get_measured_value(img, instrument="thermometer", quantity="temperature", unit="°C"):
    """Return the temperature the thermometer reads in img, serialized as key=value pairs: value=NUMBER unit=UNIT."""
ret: value=18 unit=°C
